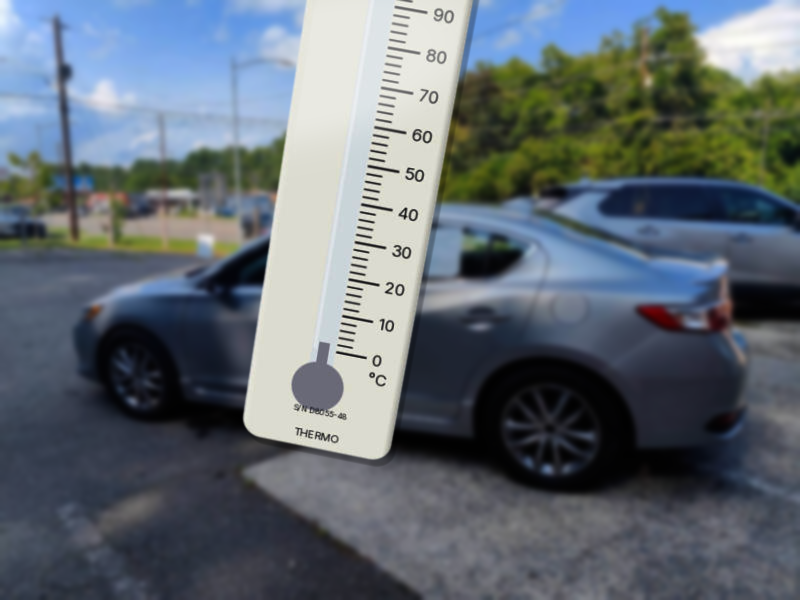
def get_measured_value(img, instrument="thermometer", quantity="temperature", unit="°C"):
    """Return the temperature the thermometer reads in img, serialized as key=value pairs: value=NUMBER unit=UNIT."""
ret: value=2 unit=°C
